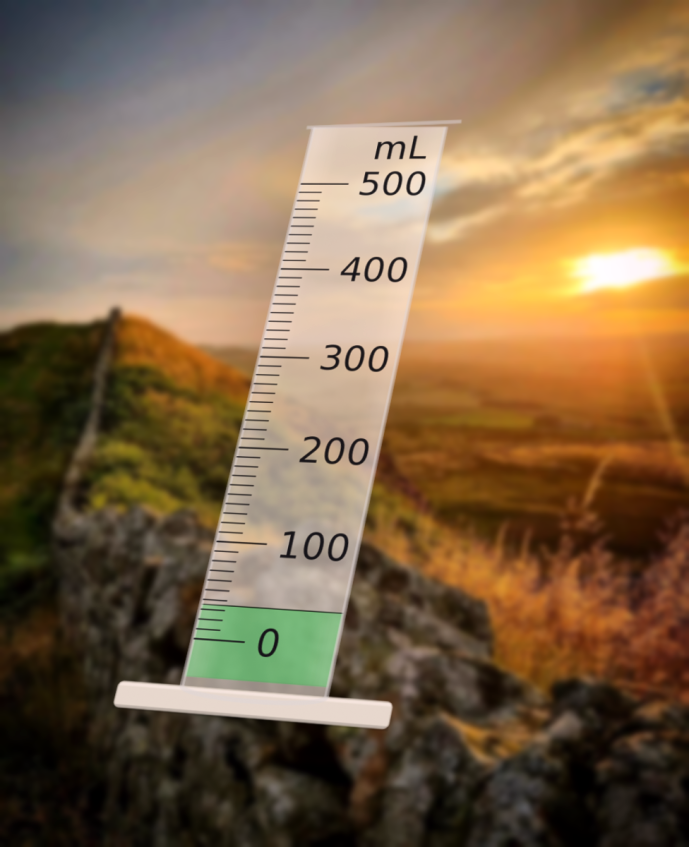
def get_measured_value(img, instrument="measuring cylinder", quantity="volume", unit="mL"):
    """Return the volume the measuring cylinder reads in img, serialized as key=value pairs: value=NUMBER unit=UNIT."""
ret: value=35 unit=mL
